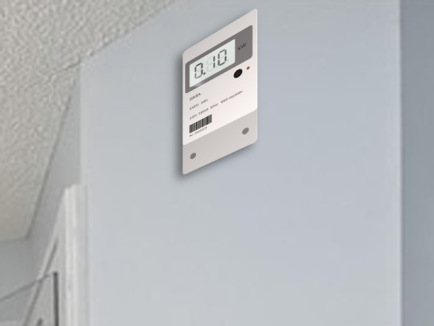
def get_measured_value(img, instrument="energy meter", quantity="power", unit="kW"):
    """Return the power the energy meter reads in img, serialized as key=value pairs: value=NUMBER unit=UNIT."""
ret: value=0.10 unit=kW
